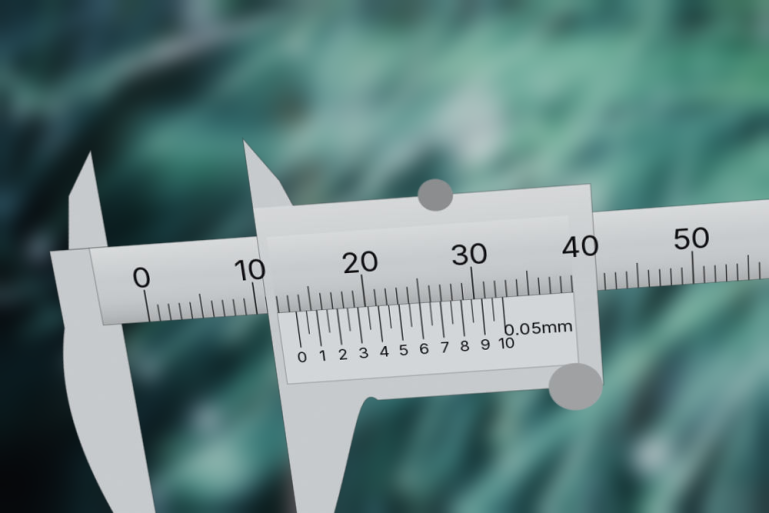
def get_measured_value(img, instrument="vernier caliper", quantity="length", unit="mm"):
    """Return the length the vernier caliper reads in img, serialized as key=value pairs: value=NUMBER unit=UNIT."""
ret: value=13.6 unit=mm
